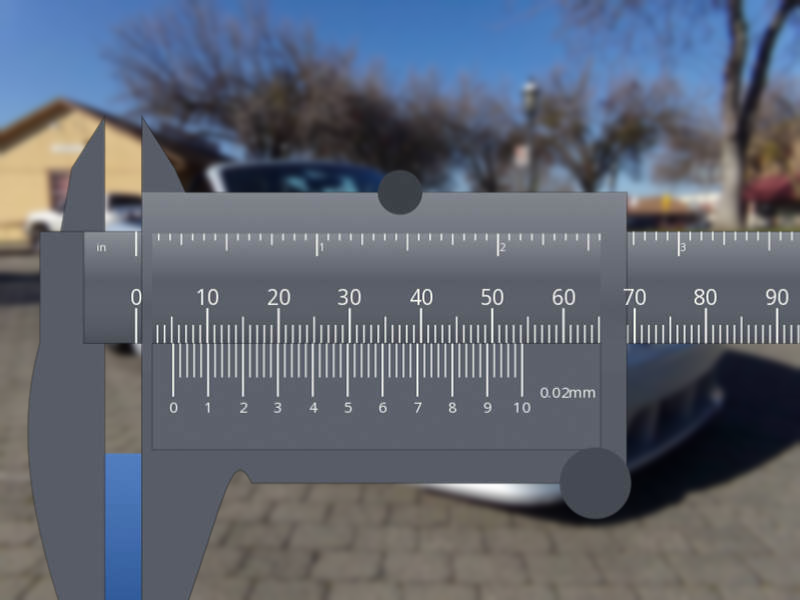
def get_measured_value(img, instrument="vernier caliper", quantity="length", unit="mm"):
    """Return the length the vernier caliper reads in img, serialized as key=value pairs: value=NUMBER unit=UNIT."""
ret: value=5.2 unit=mm
